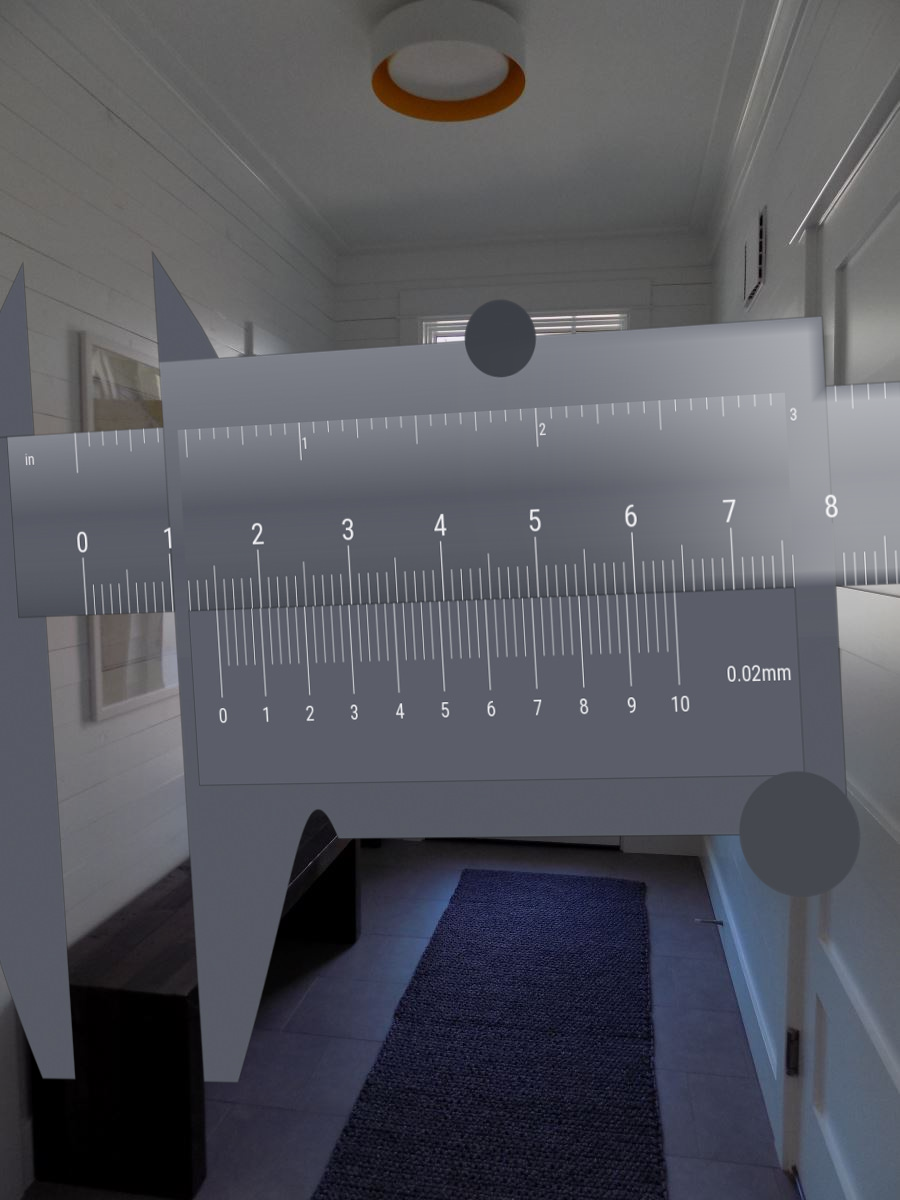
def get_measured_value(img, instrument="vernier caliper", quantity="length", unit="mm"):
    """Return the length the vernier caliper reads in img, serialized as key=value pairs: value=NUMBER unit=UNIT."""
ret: value=15.0 unit=mm
